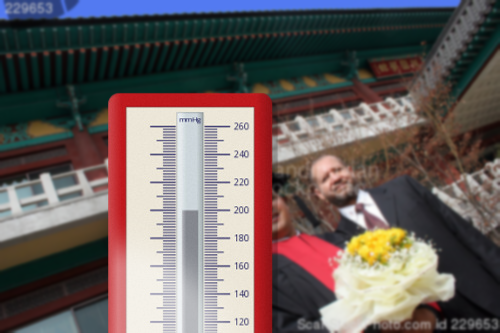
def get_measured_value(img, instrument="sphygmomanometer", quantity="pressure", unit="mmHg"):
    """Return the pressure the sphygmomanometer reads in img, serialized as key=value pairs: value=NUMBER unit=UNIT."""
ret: value=200 unit=mmHg
